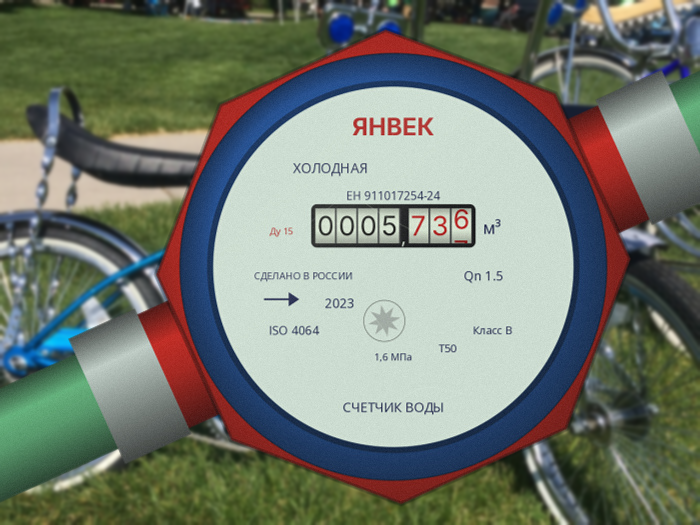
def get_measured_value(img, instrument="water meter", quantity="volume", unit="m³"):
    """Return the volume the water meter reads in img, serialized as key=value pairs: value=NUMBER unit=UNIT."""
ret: value=5.736 unit=m³
